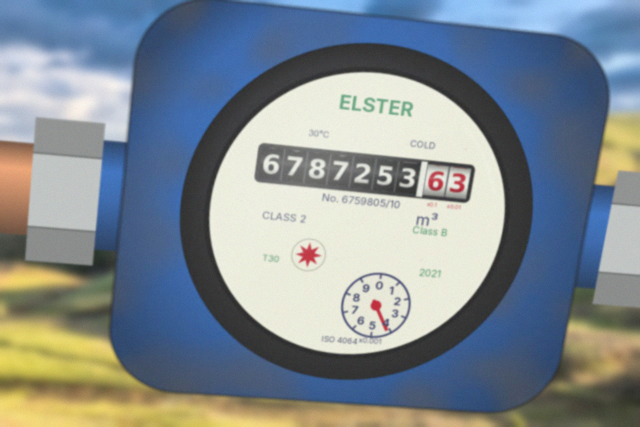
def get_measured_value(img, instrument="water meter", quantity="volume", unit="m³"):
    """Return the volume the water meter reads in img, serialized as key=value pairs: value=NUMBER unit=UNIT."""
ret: value=6787253.634 unit=m³
